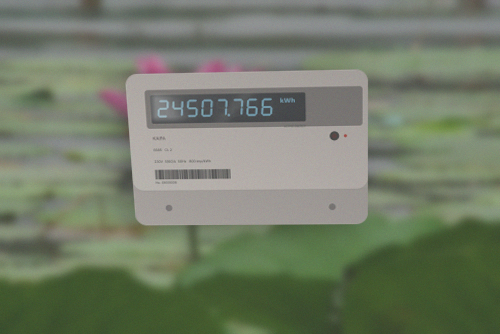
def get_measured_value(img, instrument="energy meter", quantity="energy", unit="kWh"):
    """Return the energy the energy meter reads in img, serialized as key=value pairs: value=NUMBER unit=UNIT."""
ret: value=24507.766 unit=kWh
